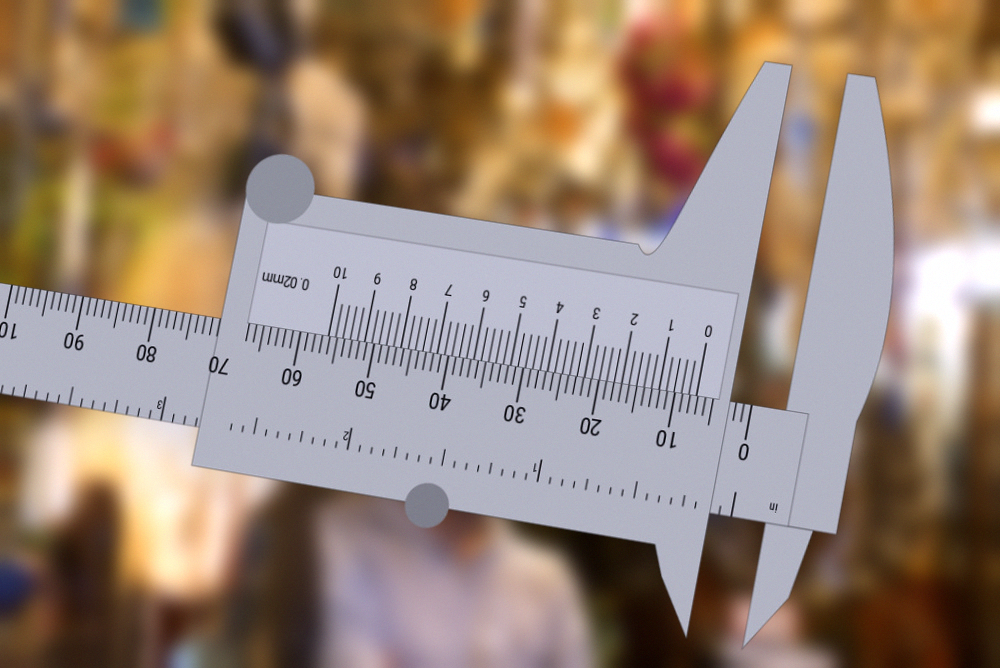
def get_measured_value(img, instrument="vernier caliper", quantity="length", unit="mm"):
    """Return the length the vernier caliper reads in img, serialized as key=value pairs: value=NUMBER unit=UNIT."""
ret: value=7.2 unit=mm
